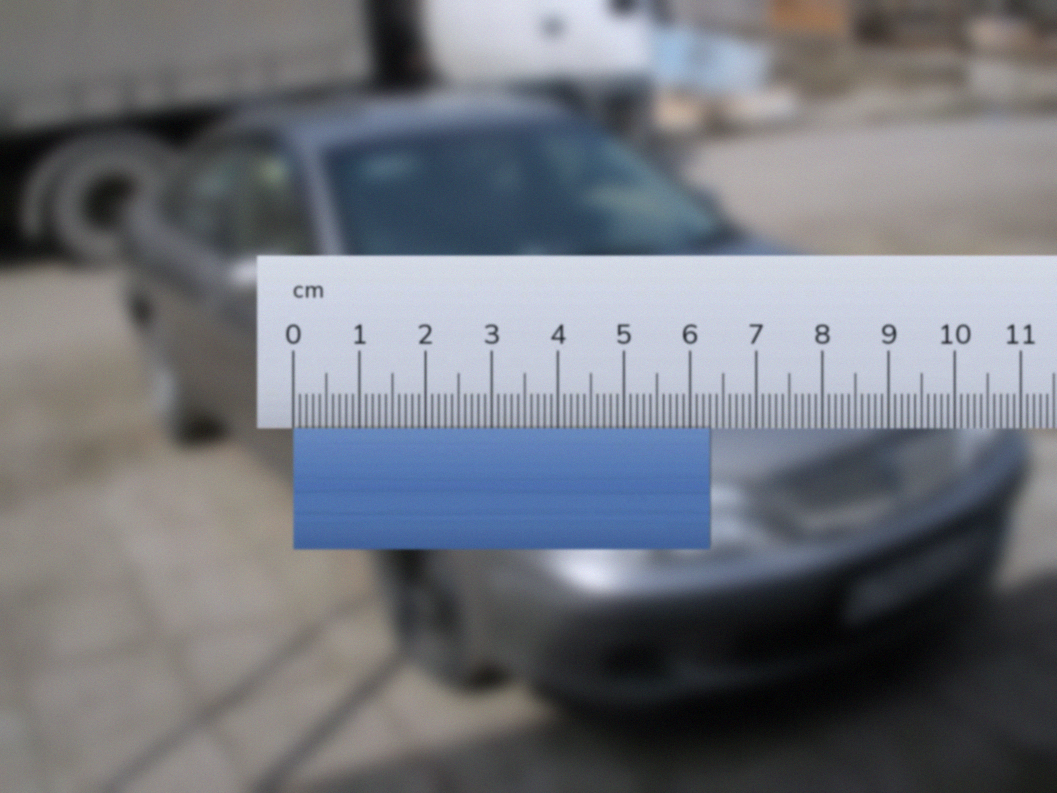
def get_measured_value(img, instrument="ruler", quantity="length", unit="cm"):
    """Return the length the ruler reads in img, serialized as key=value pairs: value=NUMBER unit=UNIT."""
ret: value=6.3 unit=cm
